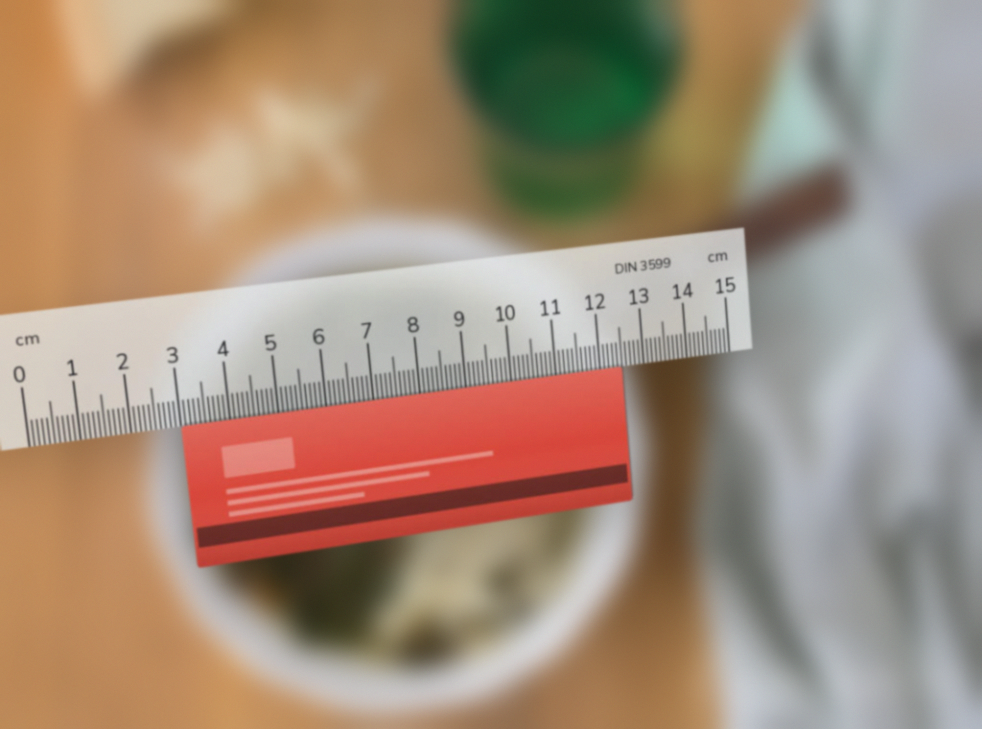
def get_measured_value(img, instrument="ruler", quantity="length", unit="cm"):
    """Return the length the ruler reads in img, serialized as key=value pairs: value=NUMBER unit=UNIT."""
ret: value=9.5 unit=cm
